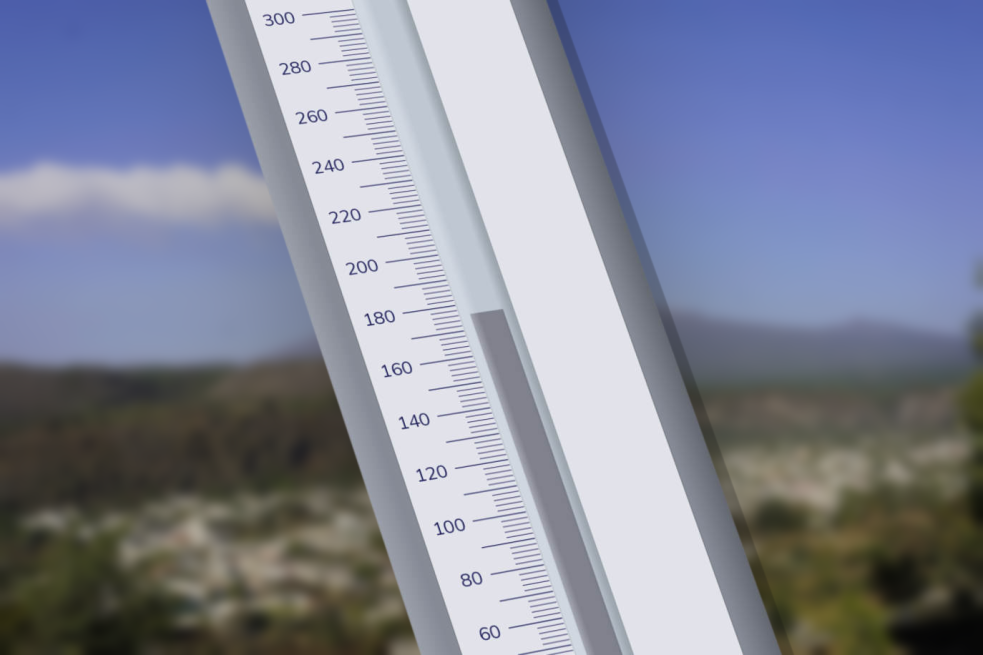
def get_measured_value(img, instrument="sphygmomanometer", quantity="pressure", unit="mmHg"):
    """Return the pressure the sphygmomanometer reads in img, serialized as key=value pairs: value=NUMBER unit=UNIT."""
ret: value=176 unit=mmHg
